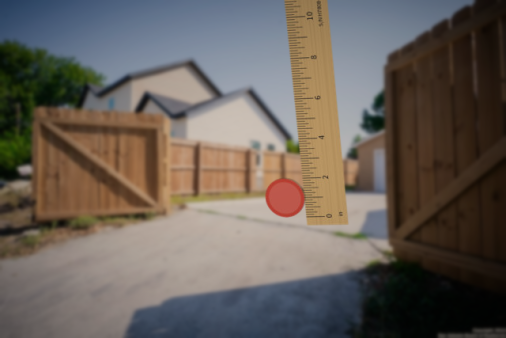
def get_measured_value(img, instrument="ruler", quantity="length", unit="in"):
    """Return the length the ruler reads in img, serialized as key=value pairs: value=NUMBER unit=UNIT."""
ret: value=2 unit=in
